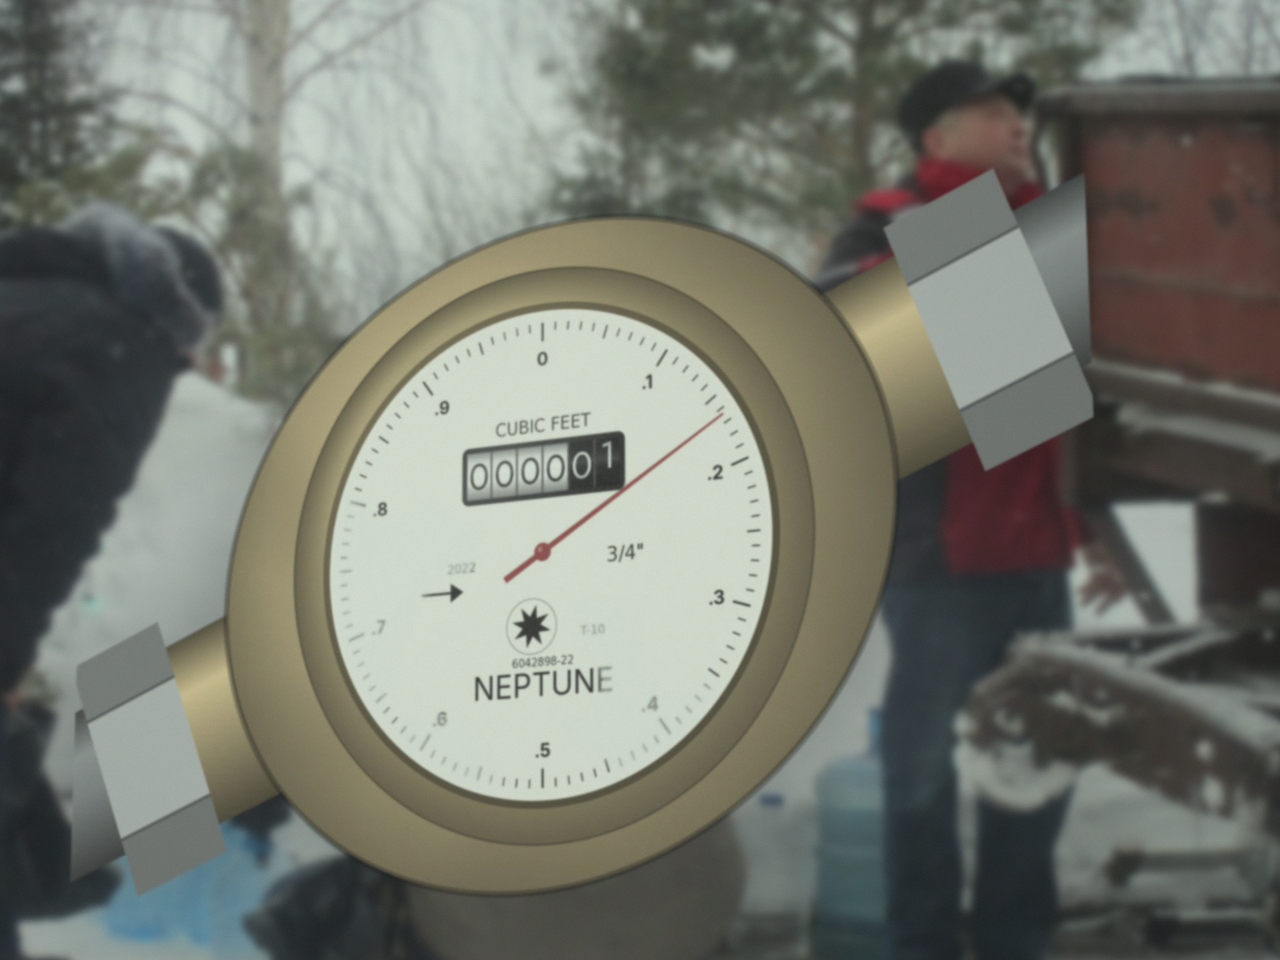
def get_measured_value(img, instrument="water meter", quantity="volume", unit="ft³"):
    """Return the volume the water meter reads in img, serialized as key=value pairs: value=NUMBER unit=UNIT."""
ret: value=1.16 unit=ft³
